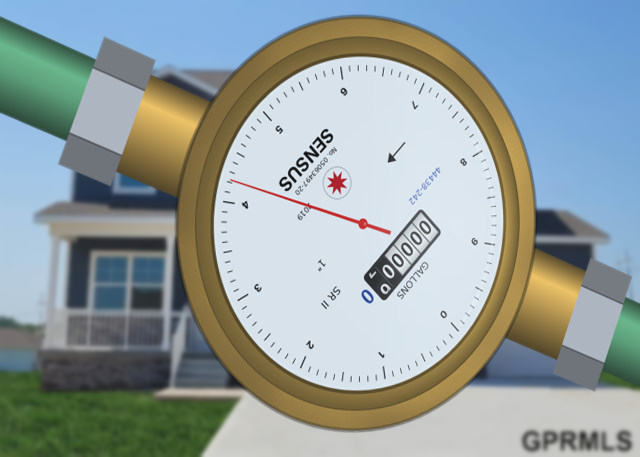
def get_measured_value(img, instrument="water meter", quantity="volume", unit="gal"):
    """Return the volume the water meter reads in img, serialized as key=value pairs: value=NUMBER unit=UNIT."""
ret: value=64.2 unit=gal
